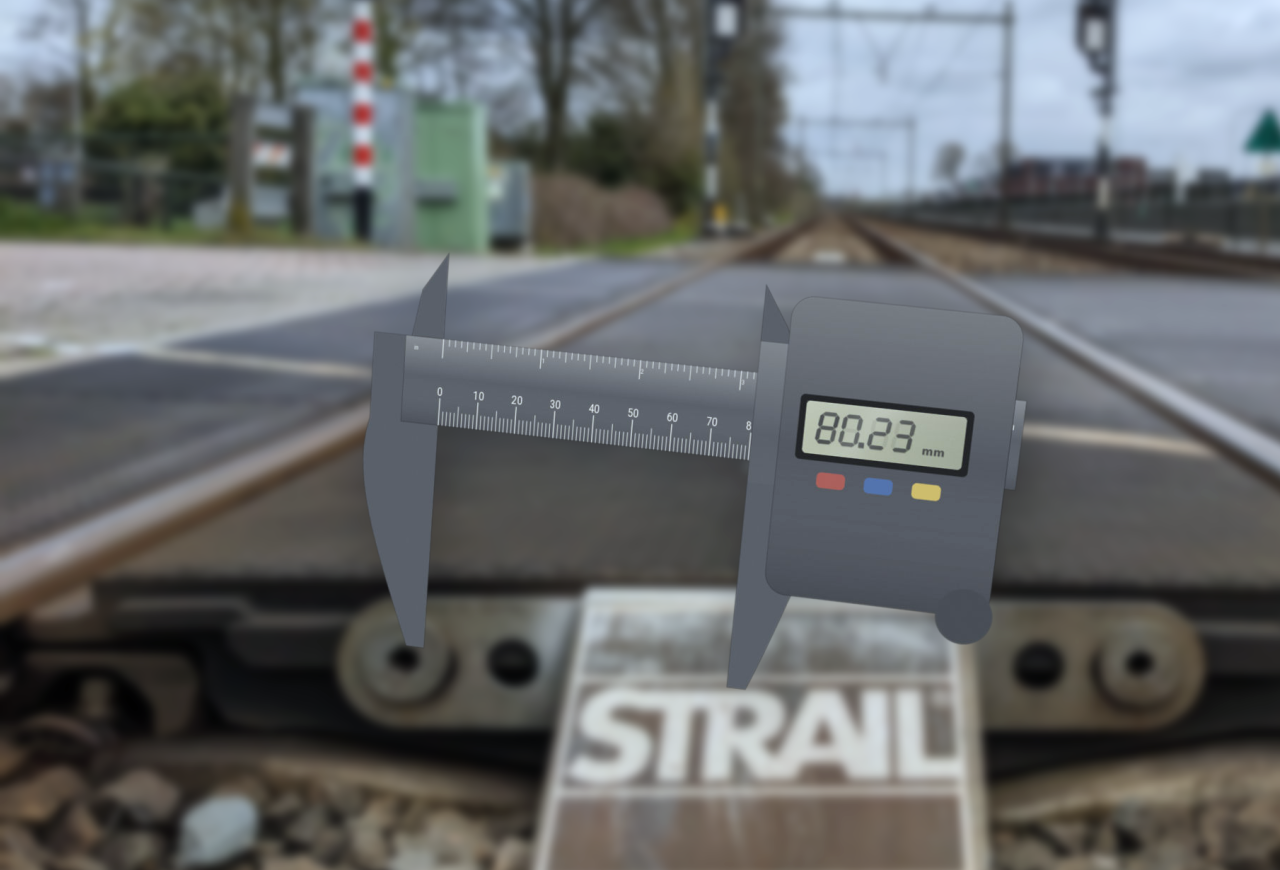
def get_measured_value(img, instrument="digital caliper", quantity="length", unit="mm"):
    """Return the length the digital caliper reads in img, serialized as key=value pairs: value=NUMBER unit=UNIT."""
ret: value=80.23 unit=mm
